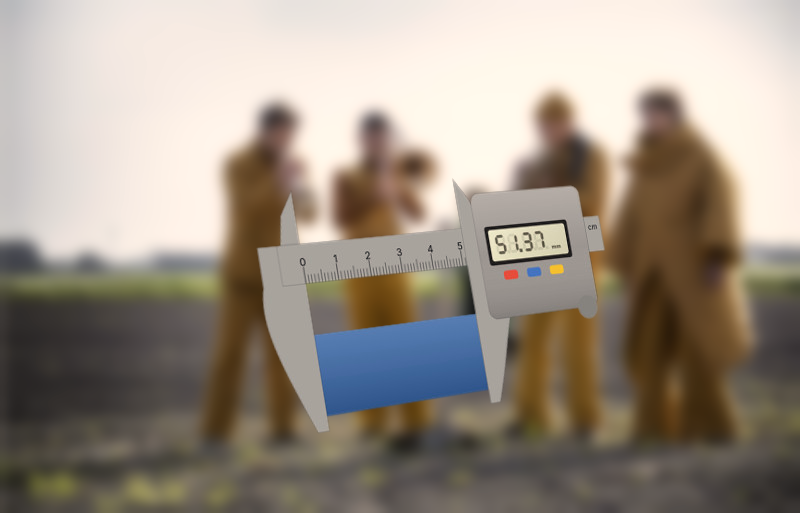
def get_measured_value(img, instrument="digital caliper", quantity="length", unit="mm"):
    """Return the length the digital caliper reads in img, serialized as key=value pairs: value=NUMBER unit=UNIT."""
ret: value=51.37 unit=mm
